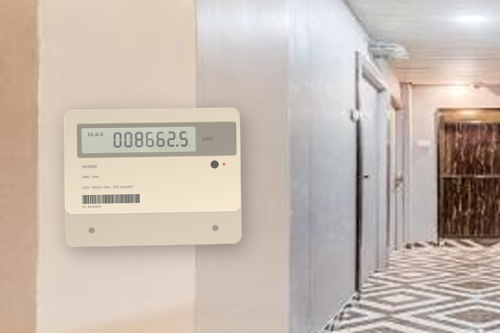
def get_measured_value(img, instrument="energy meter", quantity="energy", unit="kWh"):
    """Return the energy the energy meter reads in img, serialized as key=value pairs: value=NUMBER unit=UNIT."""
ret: value=8662.5 unit=kWh
